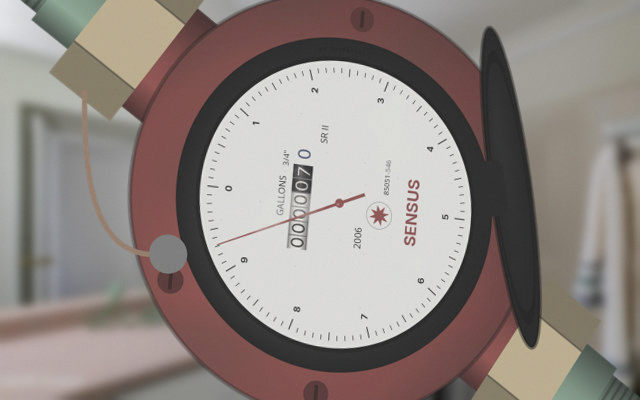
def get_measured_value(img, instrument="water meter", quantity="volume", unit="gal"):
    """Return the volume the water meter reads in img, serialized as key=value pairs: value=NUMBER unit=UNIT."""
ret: value=69.3 unit=gal
